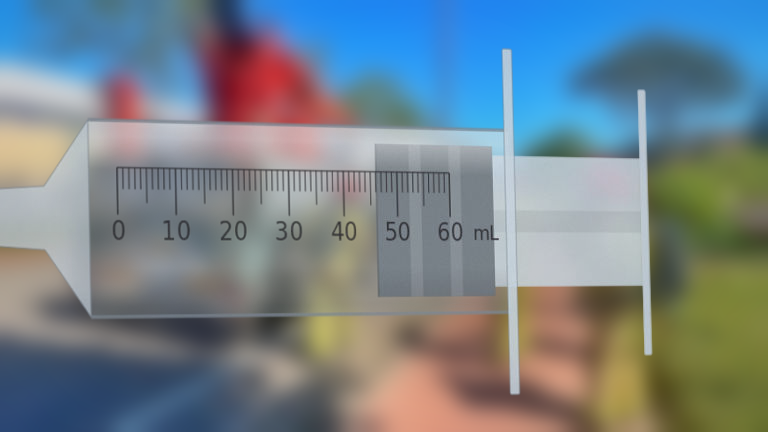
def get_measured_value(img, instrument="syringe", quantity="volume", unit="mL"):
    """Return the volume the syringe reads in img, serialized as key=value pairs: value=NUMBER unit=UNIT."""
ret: value=46 unit=mL
